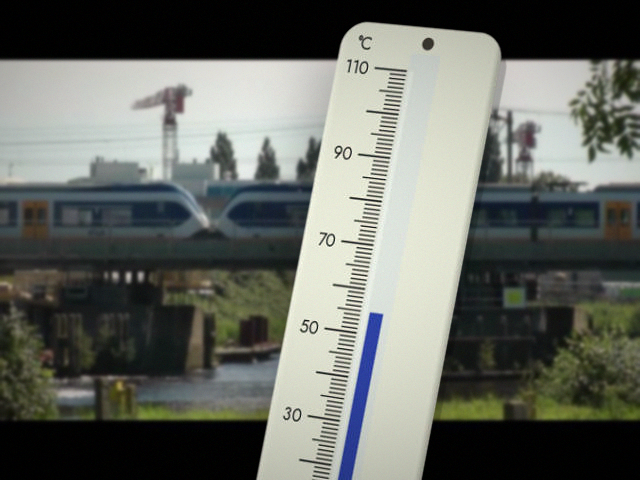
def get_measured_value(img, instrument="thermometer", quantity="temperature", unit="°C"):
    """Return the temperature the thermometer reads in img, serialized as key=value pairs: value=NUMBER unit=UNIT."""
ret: value=55 unit=°C
